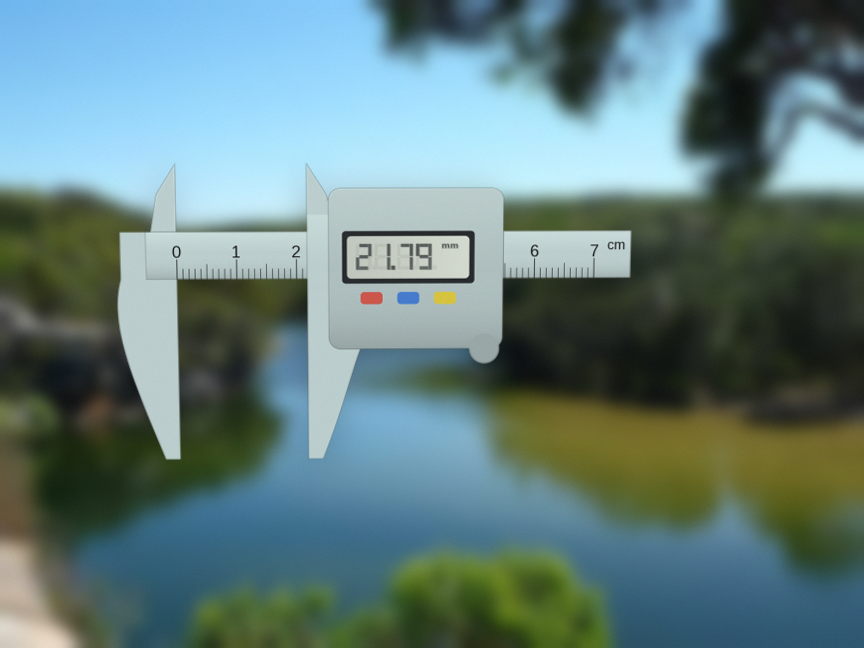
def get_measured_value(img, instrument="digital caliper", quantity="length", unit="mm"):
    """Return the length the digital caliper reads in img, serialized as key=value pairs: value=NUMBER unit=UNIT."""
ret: value=21.79 unit=mm
